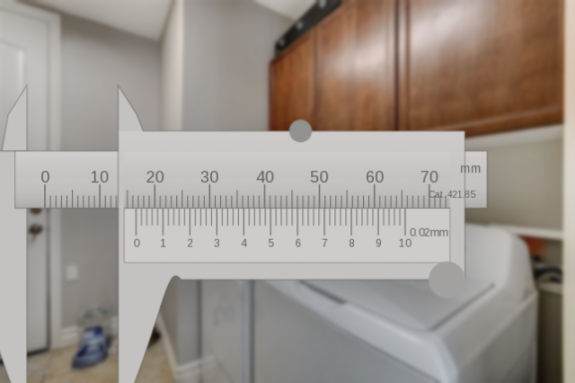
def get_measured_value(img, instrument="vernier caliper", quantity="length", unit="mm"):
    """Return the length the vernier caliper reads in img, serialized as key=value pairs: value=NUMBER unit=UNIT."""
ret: value=16.6 unit=mm
